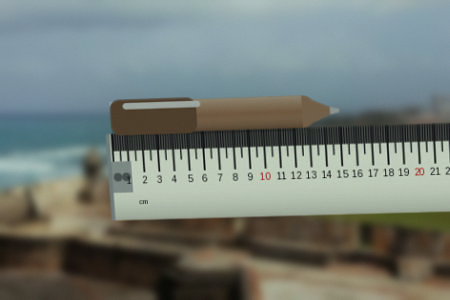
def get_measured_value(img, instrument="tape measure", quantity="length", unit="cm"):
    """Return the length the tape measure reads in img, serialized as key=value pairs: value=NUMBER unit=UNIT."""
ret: value=15 unit=cm
